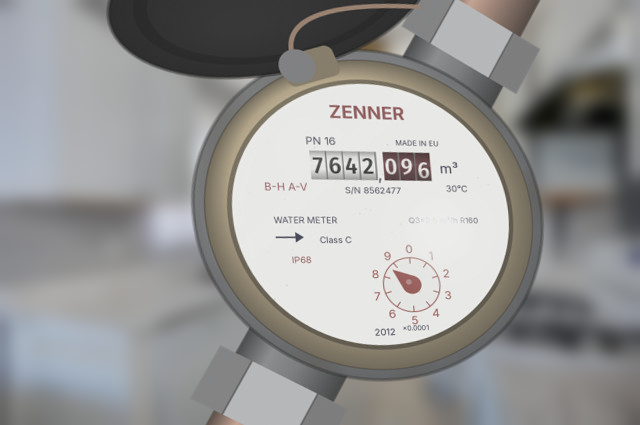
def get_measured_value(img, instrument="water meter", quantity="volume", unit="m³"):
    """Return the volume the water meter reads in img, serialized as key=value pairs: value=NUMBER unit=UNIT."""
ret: value=7642.0958 unit=m³
